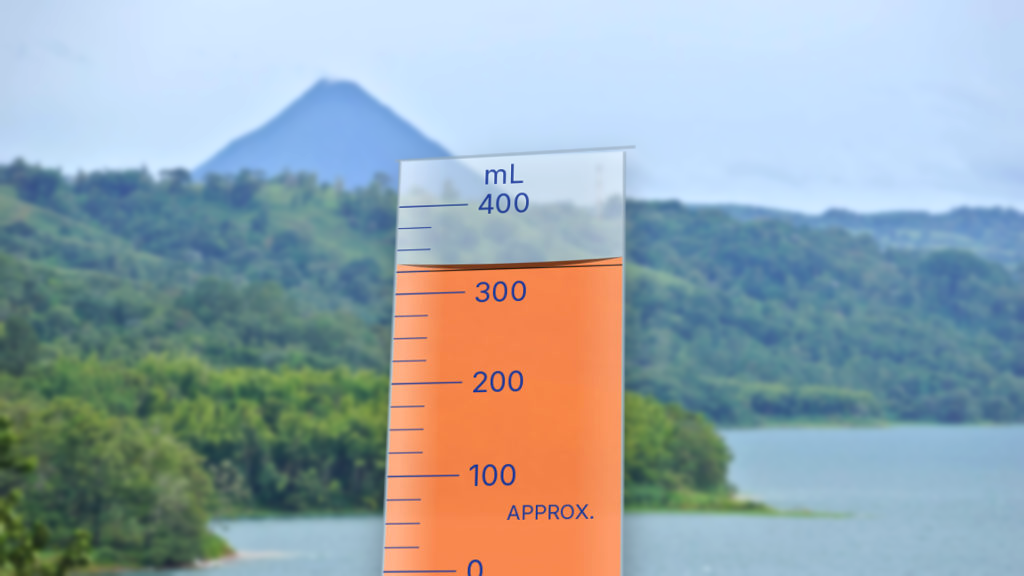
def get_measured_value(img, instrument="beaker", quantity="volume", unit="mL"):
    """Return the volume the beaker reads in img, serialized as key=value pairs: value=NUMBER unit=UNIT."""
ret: value=325 unit=mL
